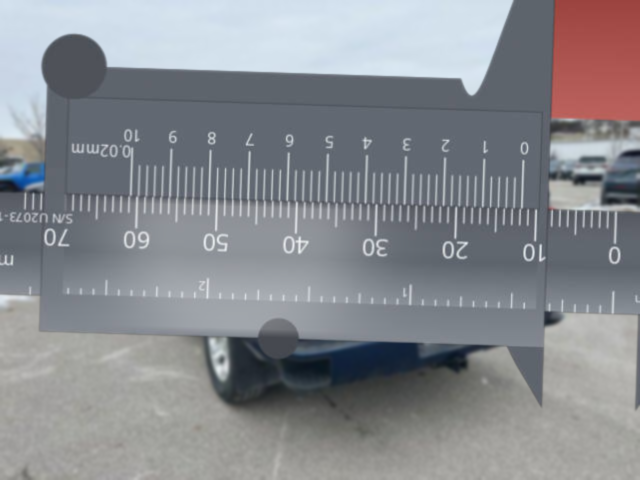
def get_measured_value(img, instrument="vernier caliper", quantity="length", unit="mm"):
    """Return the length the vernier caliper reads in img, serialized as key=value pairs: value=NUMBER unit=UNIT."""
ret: value=11.8 unit=mm
